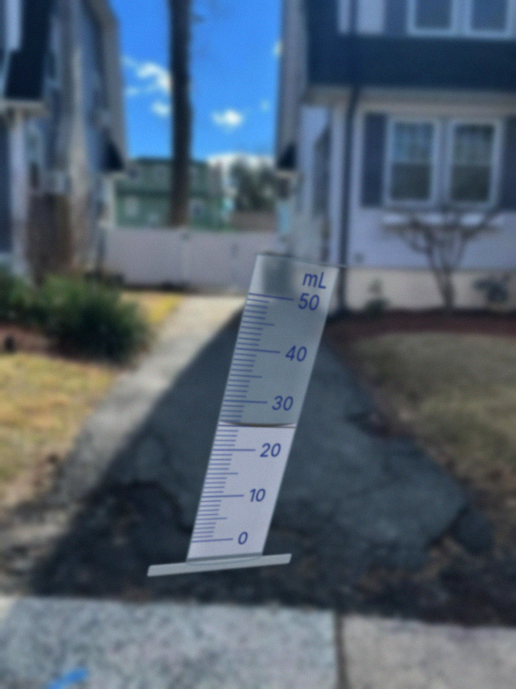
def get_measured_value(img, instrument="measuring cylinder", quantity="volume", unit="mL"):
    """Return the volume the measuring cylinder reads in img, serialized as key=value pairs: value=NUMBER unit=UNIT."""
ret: value=25 unit=mL
